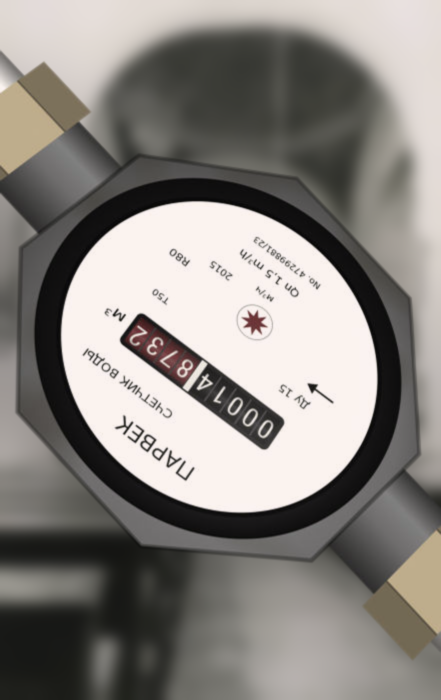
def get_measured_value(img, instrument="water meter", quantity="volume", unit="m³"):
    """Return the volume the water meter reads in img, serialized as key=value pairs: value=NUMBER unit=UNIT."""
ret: value=14.8732 unit=m³
